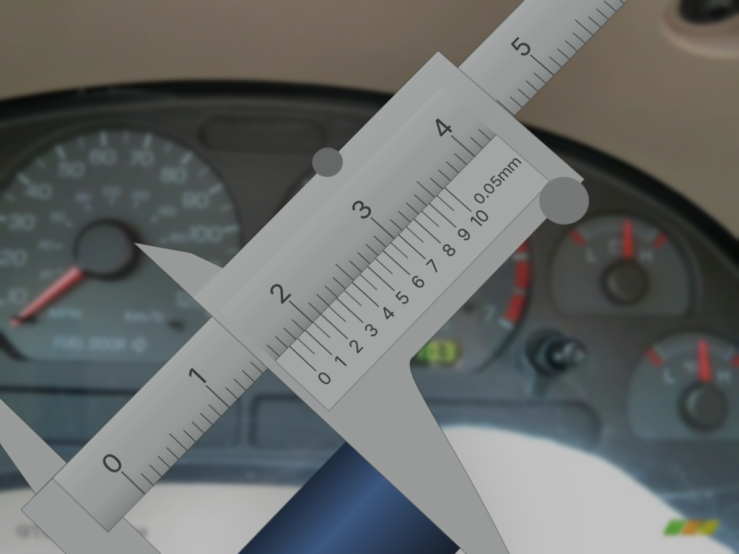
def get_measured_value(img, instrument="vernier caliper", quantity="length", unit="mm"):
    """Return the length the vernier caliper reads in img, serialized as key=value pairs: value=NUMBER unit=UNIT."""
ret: value=17.2 unit=mm
